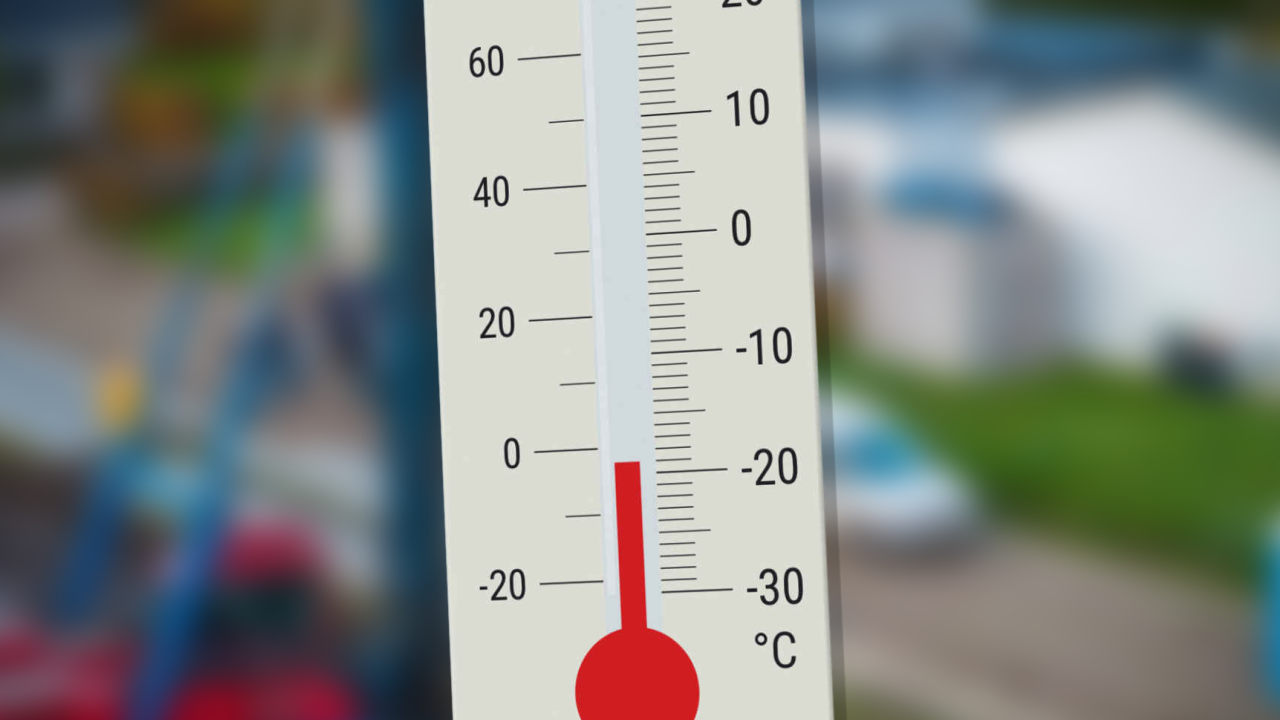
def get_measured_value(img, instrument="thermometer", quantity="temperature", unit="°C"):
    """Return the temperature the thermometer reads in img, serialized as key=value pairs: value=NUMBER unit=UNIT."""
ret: value=-19 unit=°C
